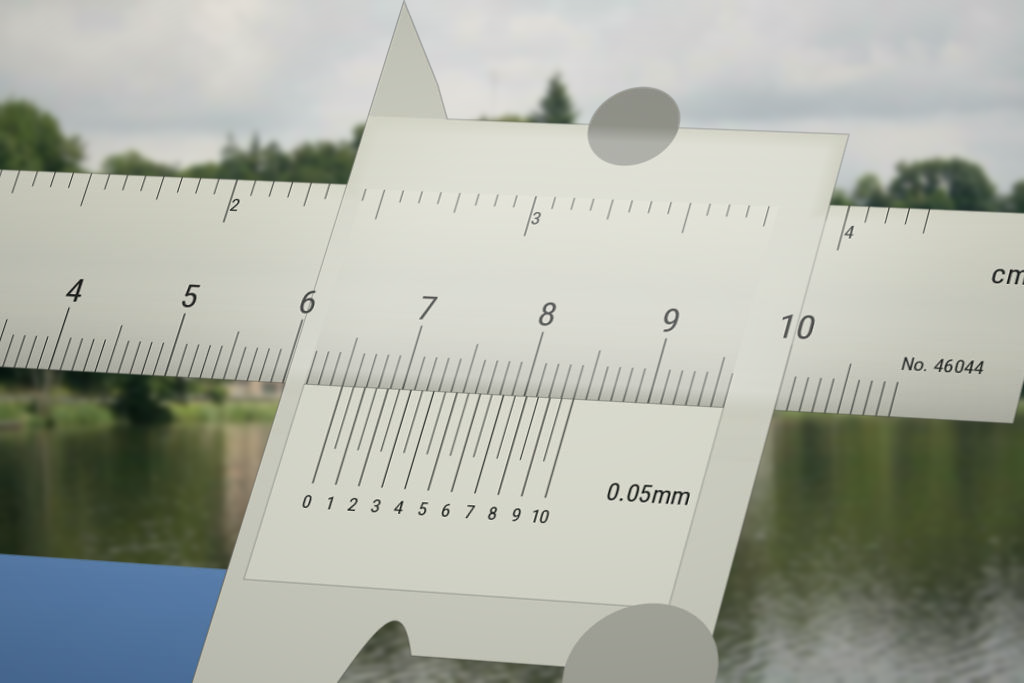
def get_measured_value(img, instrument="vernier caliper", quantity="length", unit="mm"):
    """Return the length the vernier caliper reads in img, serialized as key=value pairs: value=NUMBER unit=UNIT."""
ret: value=65.0 unit=mm
